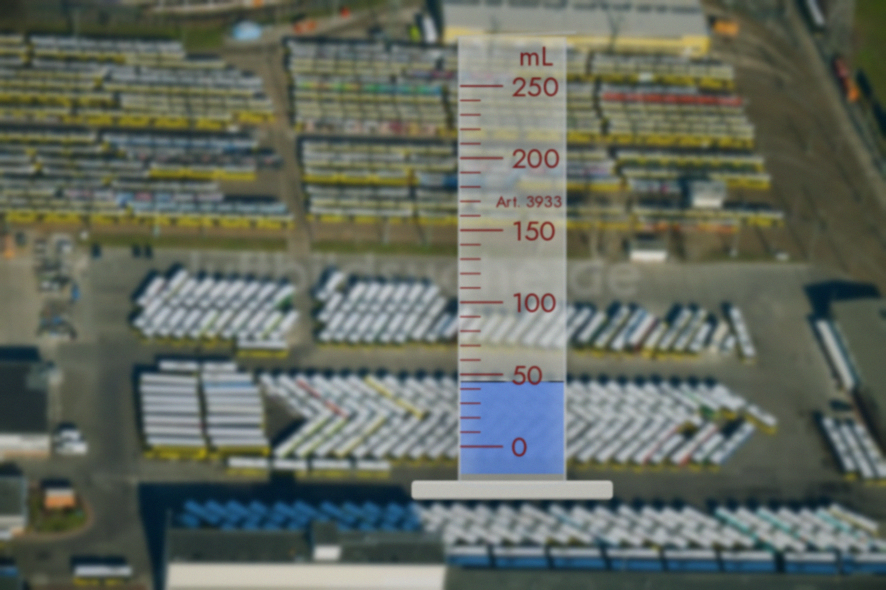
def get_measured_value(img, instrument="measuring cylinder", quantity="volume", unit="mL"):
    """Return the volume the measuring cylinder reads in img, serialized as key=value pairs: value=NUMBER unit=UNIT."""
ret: value=45 unit=mL
